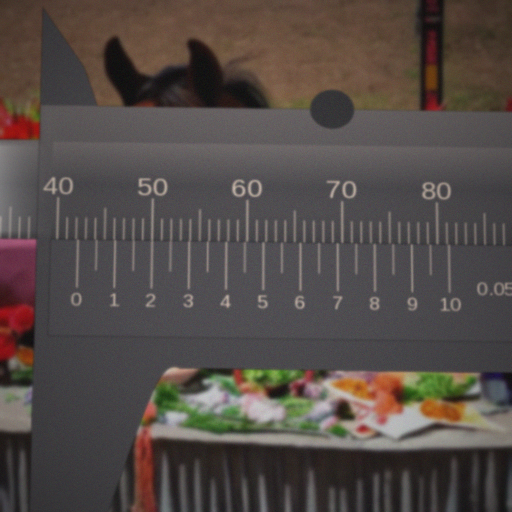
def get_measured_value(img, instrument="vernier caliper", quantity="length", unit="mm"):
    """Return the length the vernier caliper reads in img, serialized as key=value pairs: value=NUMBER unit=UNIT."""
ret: value=42.2 unit=mm
